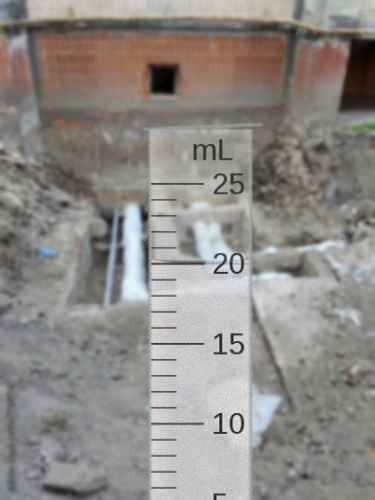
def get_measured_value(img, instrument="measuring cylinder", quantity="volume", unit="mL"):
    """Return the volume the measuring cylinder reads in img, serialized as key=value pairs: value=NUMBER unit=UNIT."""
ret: value=20 unit=mL
